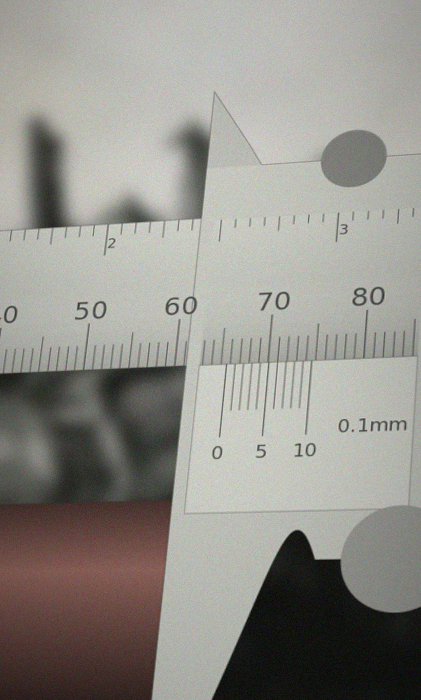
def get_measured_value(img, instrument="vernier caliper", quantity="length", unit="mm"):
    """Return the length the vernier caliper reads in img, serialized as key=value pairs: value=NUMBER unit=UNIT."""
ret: value=65.6 unit=mm
